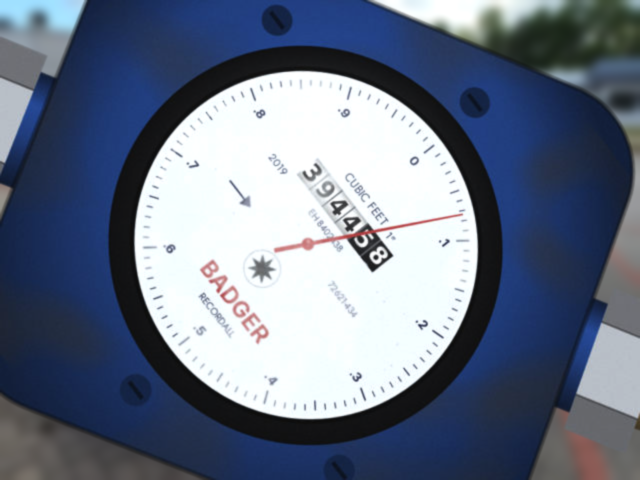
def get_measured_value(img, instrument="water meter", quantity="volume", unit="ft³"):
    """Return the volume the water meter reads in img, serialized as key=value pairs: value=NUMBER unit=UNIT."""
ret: value=394458.07 unit=ft³
